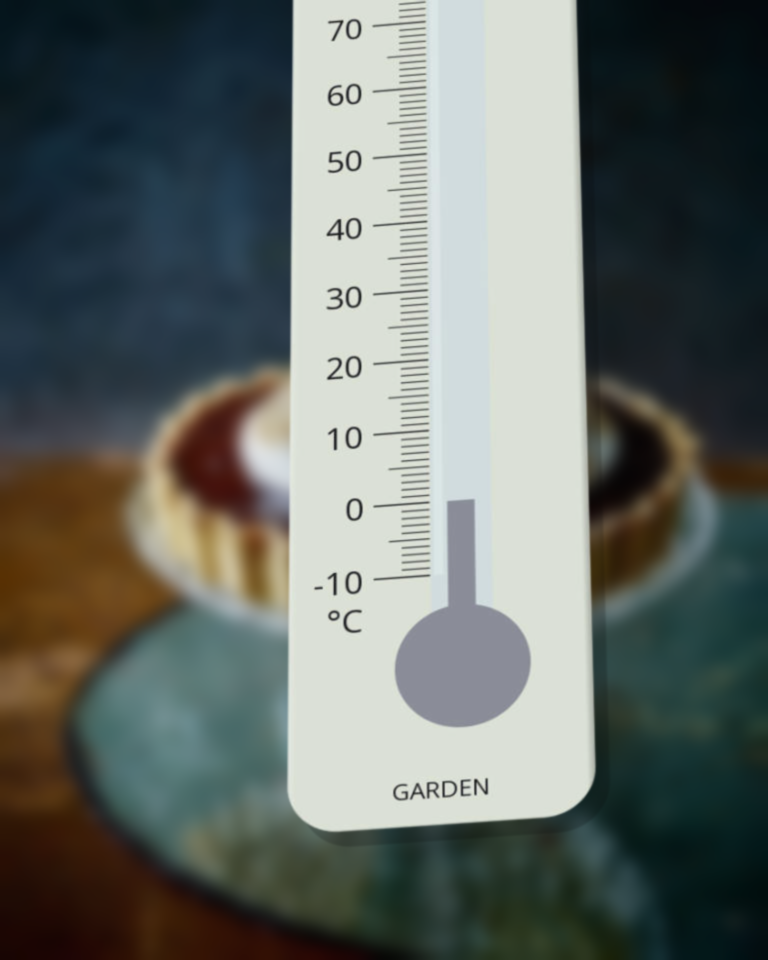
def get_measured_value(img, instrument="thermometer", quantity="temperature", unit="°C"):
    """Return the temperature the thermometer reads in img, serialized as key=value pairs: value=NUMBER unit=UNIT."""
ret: value=0 unit=°C
